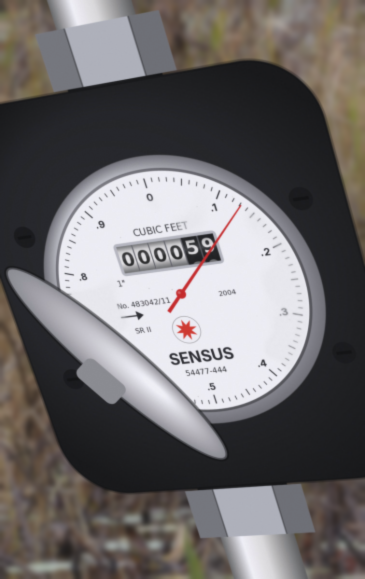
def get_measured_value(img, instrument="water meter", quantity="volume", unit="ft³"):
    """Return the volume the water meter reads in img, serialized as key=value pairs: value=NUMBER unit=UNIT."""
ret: value=59.13 unit=ft³
